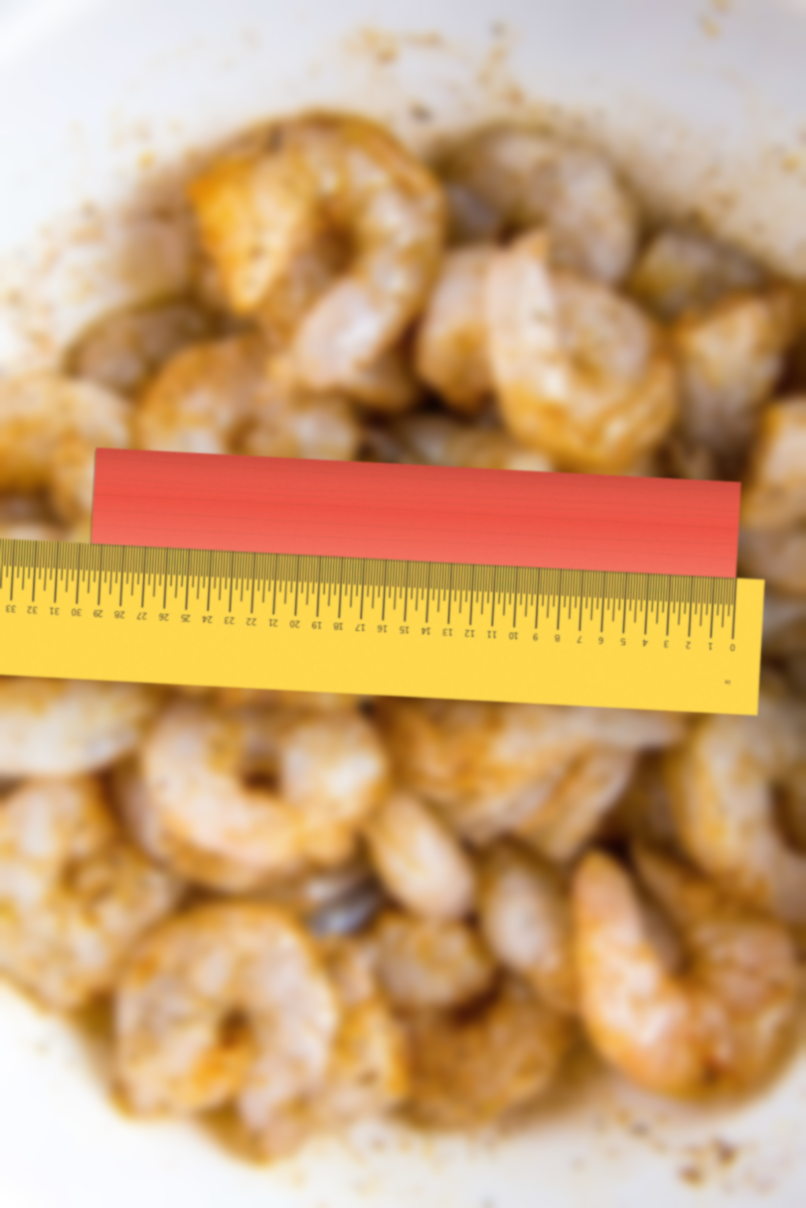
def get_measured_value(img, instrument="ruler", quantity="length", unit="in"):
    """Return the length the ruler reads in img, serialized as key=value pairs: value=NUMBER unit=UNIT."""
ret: value=29.5 unit=in
